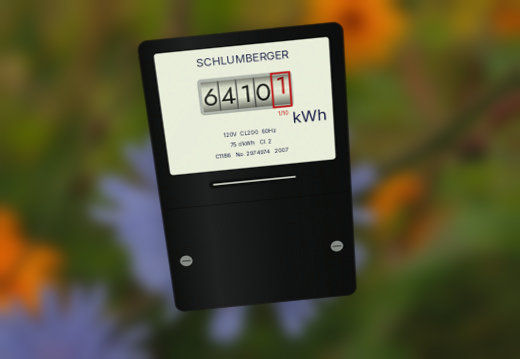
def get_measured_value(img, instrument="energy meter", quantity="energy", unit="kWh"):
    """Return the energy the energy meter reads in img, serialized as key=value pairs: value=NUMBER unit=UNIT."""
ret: value=6410.1 unit=kWh
